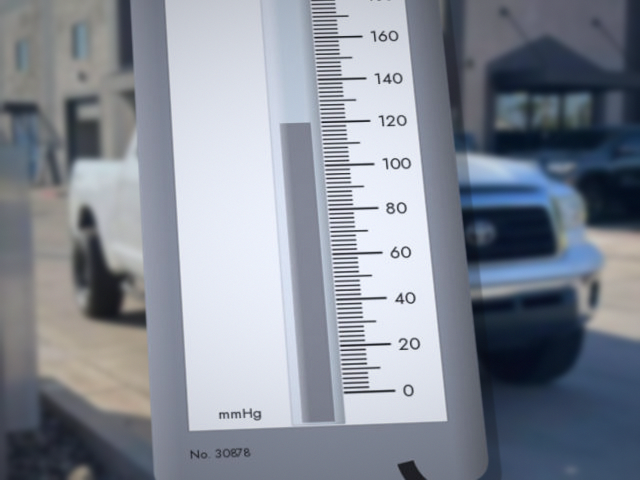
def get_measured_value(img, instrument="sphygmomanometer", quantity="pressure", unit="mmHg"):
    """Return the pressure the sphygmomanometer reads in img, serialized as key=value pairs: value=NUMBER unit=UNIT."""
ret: value=120 unit=mmHg
